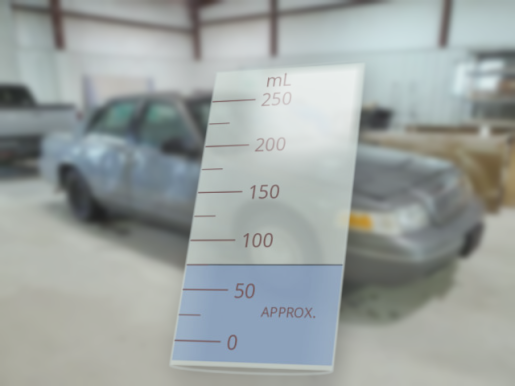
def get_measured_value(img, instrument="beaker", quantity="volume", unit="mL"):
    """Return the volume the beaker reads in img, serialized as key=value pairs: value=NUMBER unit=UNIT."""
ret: value=75 unit=mL
